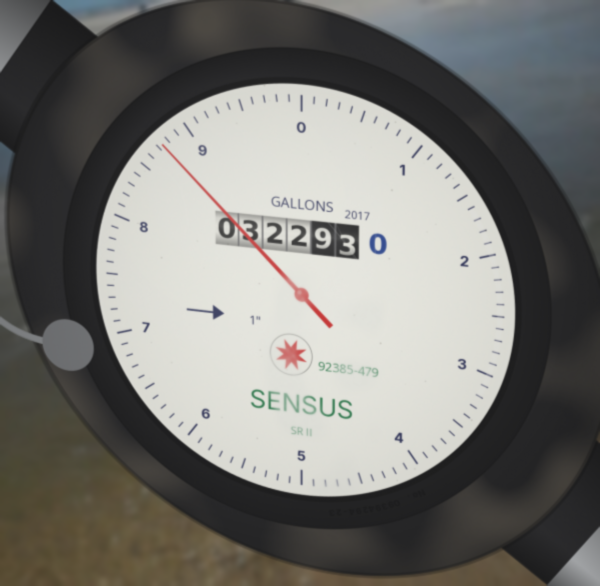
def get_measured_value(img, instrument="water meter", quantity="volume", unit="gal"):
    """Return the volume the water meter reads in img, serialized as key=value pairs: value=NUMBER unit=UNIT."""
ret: value=322928.7 unit=gal
